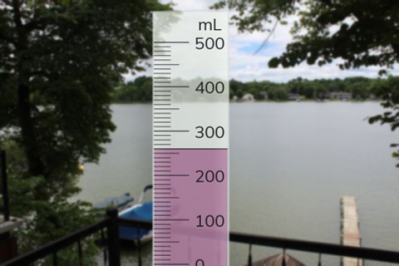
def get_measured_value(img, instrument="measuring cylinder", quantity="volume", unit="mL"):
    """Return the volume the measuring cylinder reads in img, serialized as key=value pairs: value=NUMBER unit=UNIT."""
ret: value=260 unit=mL
